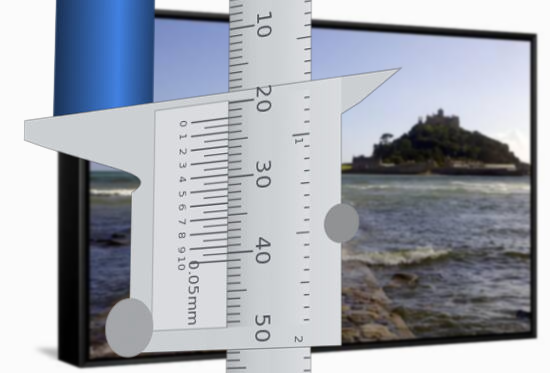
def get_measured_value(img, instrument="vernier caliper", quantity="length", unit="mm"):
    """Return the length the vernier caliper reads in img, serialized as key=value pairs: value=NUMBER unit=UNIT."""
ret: value=22.0 unit=mm
